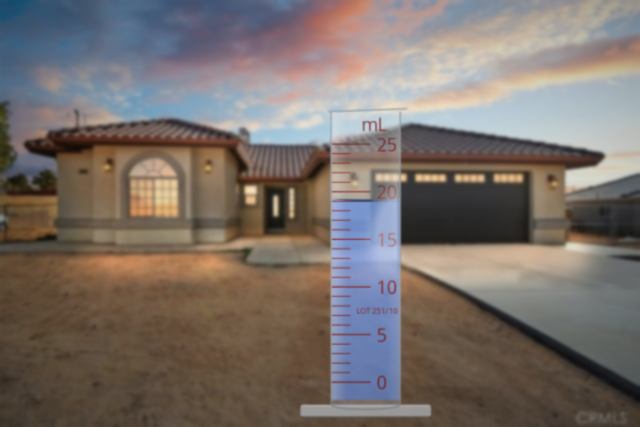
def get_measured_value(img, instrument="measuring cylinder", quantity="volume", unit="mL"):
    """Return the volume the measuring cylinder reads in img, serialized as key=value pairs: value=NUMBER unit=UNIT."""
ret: value=19 unit=mL
